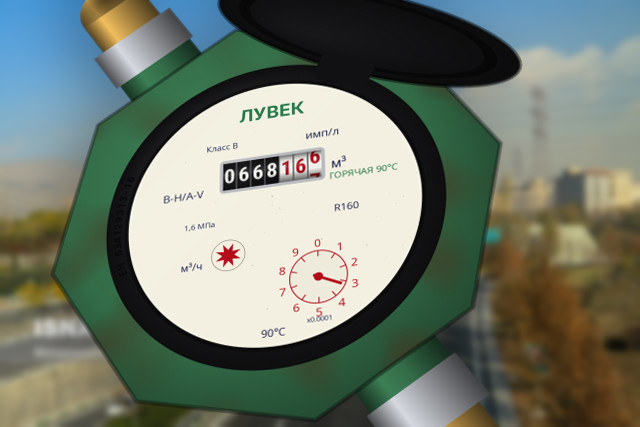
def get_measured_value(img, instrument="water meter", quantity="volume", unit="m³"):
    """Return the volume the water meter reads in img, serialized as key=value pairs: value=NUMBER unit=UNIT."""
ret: value=668.1663 unit=m³
